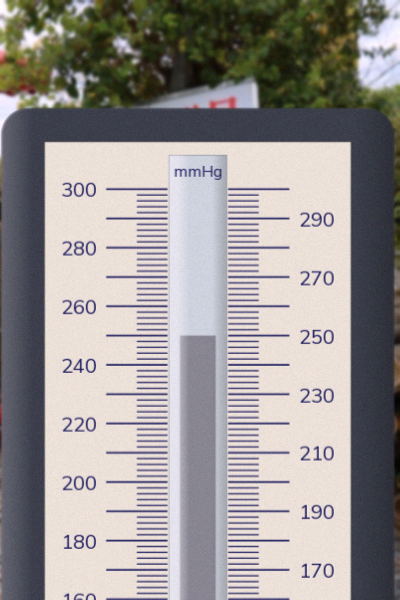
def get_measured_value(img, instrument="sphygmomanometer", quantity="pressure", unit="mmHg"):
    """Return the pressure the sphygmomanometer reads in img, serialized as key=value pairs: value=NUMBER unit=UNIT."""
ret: value=250 unit=mmHg
